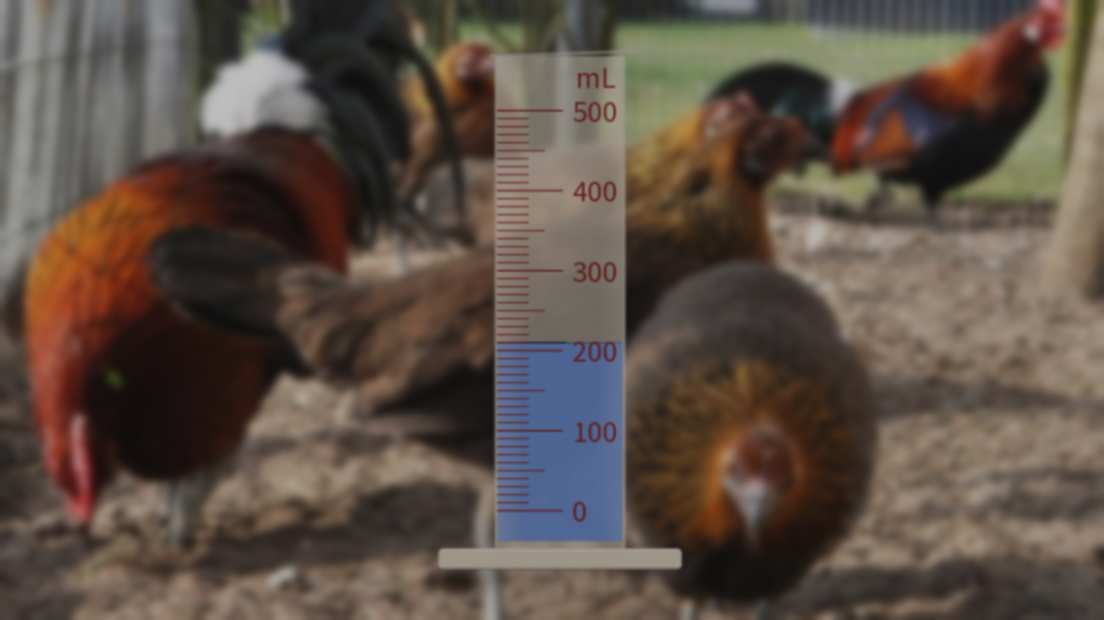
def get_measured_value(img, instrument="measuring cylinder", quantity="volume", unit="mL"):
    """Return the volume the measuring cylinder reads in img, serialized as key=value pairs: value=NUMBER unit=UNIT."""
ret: value=210 unit=mL
